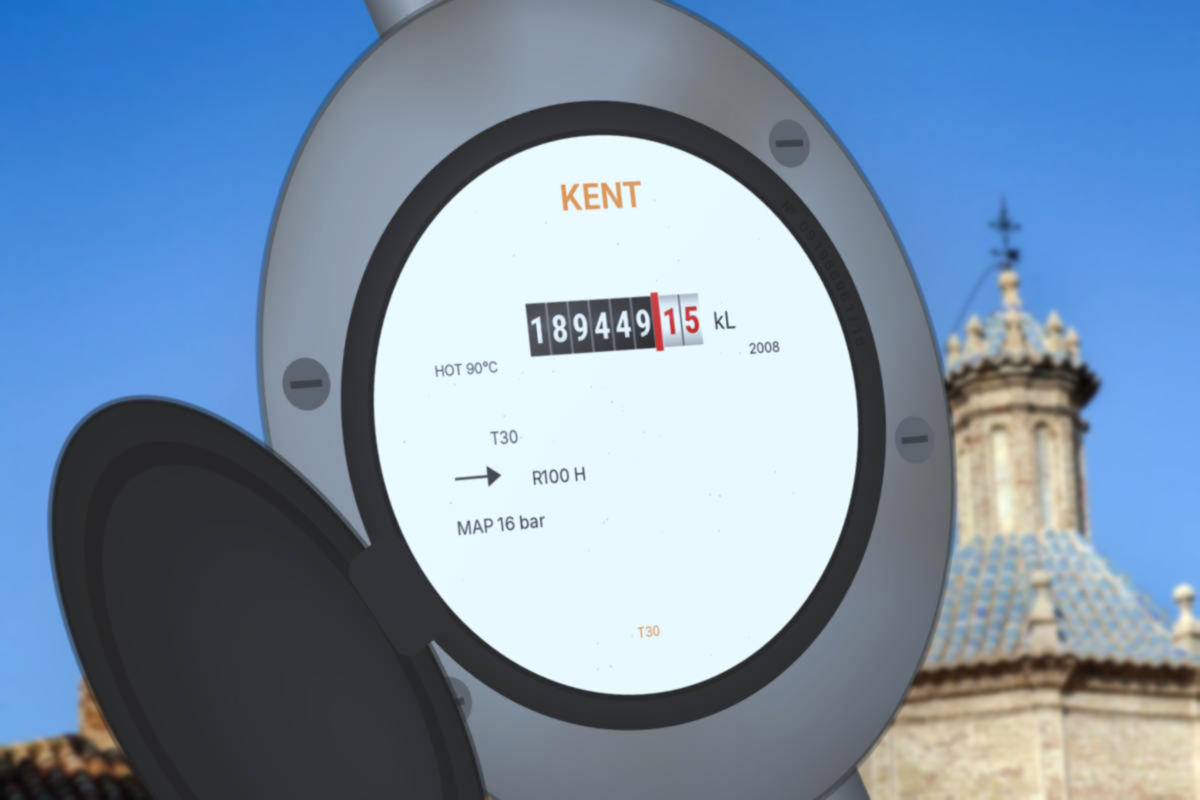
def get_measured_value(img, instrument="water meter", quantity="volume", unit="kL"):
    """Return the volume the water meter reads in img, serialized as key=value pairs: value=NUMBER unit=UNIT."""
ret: value=189449.15 unit=kL
